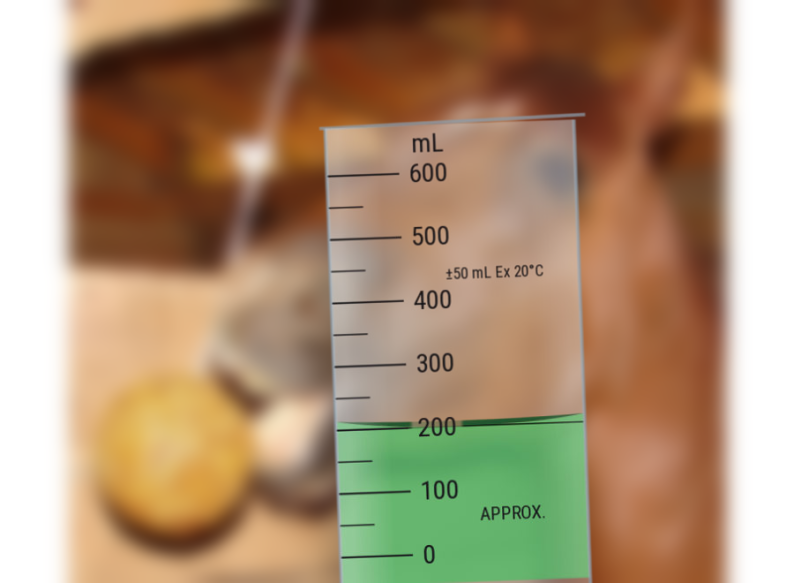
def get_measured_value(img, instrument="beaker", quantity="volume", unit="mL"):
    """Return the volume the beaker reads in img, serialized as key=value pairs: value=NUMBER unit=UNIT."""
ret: value=200 unit=mL
